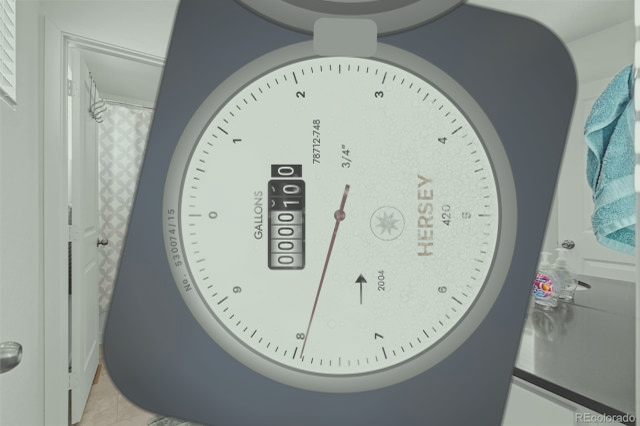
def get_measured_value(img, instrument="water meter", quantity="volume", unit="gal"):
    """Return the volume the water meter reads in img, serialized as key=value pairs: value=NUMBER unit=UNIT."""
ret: value=97.9 unit=gal
